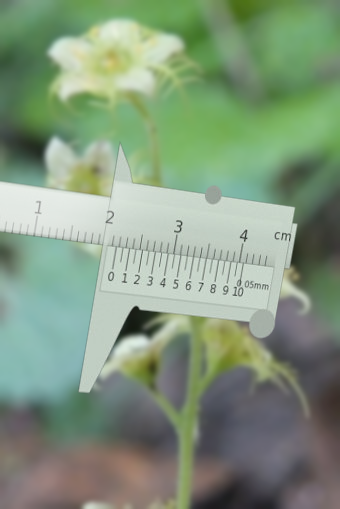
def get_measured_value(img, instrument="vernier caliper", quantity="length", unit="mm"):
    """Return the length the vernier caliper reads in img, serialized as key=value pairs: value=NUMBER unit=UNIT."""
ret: value=21.6 unit=mm
